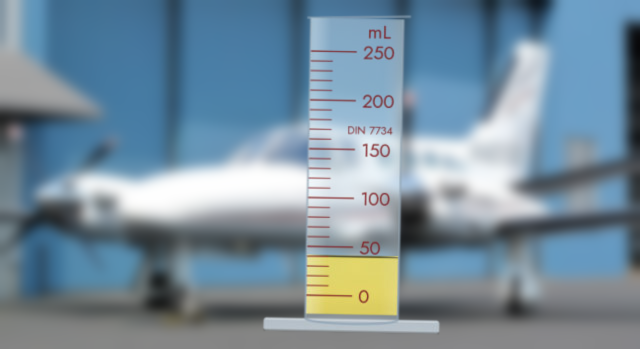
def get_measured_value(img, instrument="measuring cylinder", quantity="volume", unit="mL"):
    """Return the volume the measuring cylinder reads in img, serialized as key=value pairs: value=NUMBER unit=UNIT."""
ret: value=40 unit=mL
